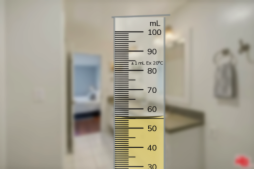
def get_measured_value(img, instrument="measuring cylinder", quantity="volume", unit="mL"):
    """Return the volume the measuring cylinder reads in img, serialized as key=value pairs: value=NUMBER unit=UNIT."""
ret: value=55 unit=mL
